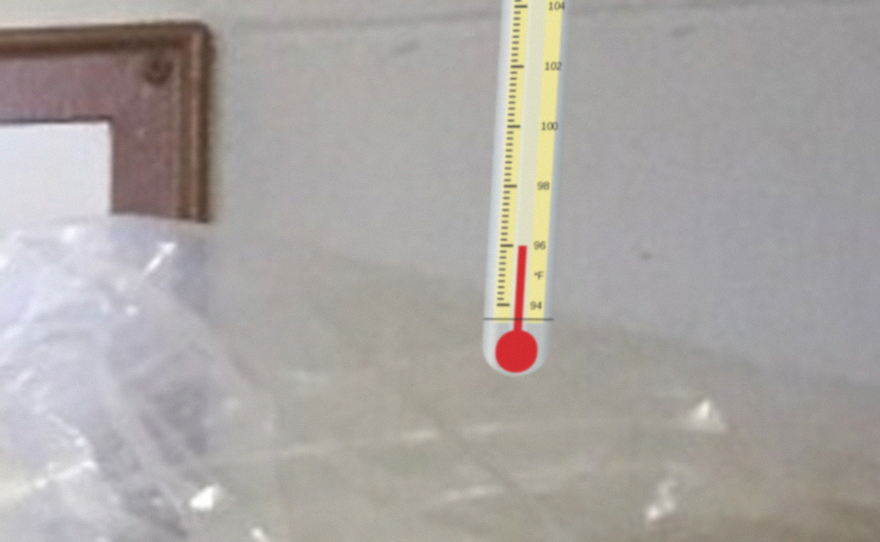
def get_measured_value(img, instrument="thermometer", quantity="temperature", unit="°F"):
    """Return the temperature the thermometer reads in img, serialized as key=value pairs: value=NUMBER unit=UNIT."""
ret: value=96 unit=°F
